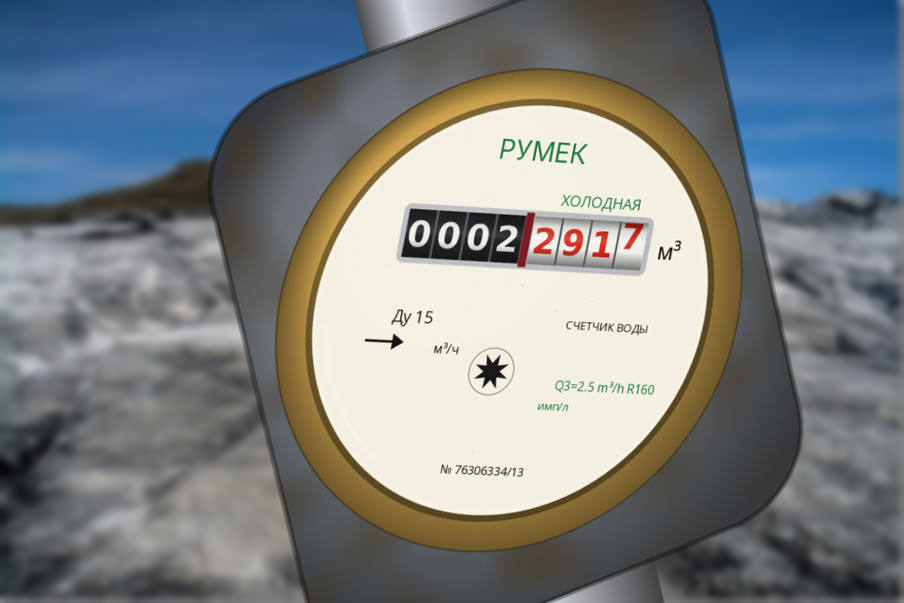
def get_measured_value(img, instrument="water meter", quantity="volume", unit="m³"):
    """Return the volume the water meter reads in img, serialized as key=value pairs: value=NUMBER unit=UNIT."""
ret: value=2.2917 unit=m³
